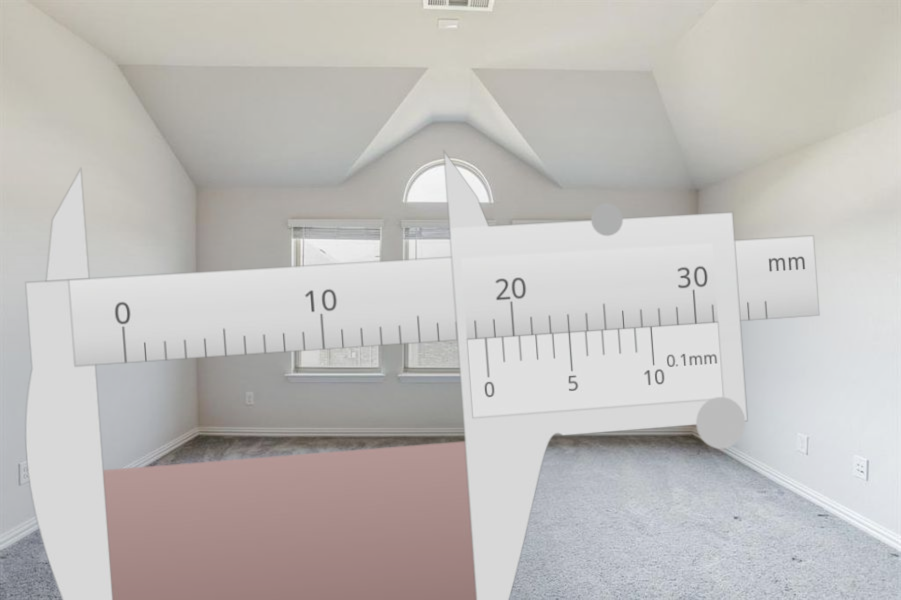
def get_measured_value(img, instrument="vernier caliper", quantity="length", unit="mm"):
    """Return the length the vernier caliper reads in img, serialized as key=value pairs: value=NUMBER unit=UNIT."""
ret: value=18.5 unit=mm
